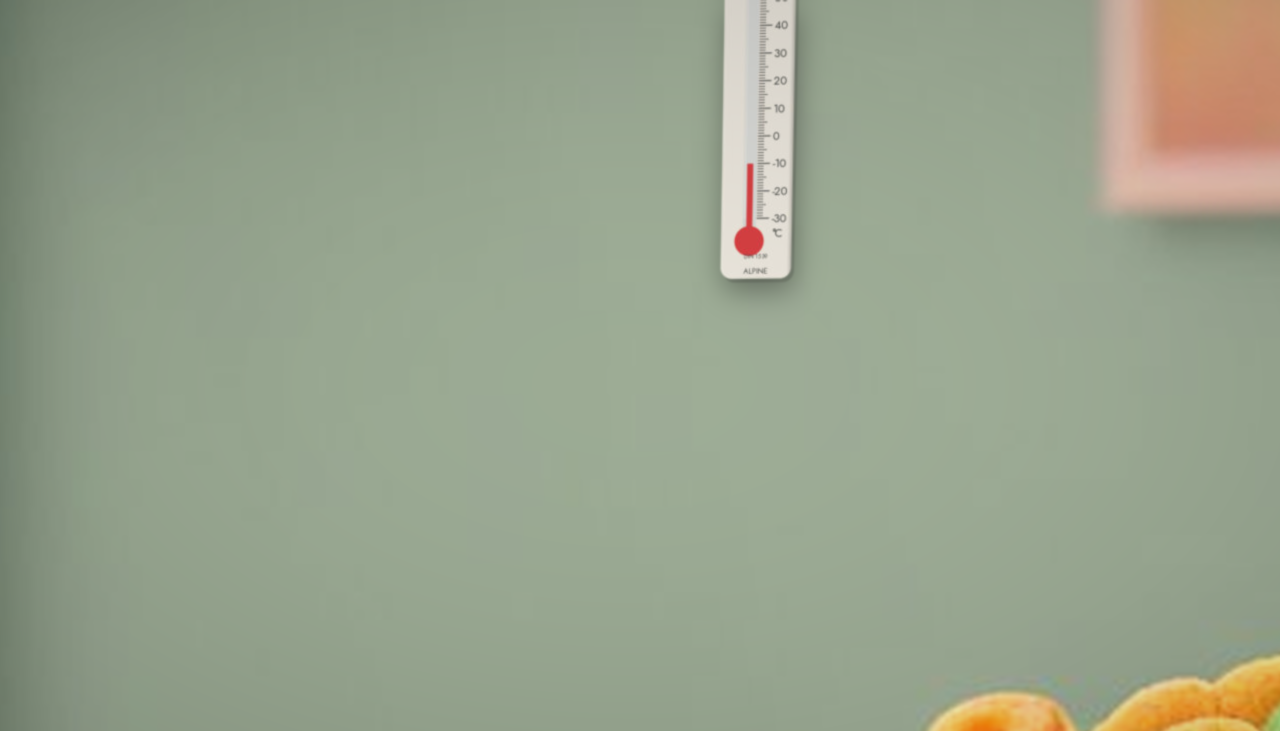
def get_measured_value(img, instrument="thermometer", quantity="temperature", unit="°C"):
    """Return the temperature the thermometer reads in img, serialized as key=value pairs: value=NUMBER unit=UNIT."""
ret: value=-10 unit=°C
